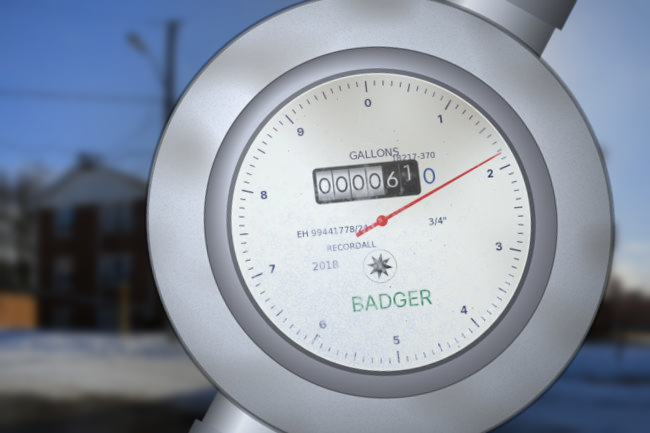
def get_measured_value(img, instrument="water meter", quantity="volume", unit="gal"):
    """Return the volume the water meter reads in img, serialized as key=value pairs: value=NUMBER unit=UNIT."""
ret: value=611.8 unit=gal
